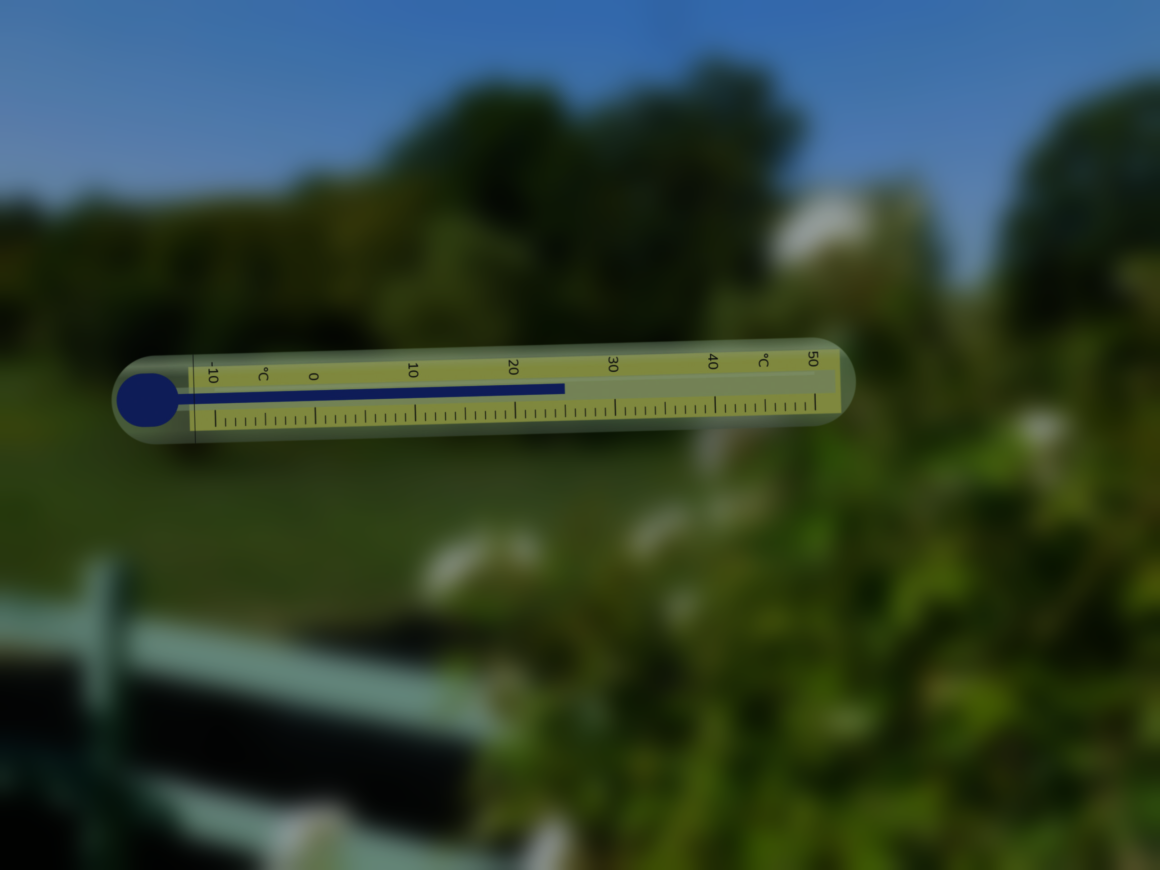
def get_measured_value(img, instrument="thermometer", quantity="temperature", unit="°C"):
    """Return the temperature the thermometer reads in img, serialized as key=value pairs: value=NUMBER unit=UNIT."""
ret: value=25 unit=°C
